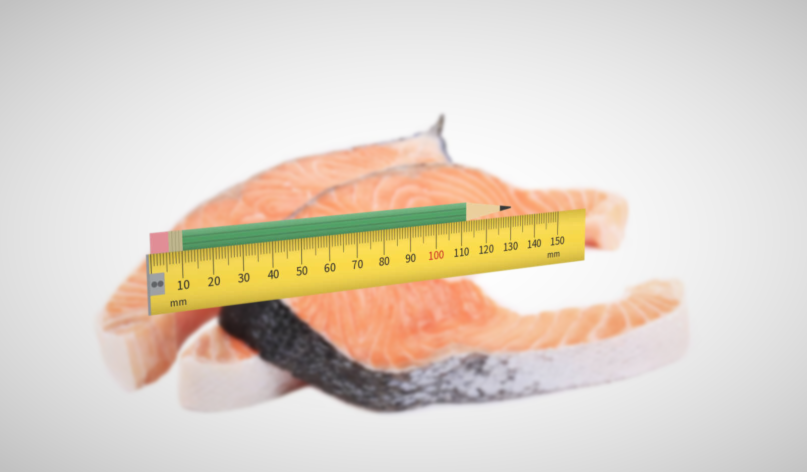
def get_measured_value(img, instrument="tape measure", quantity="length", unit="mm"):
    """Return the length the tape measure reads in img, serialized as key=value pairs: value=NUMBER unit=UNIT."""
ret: value=130 unit=mm
